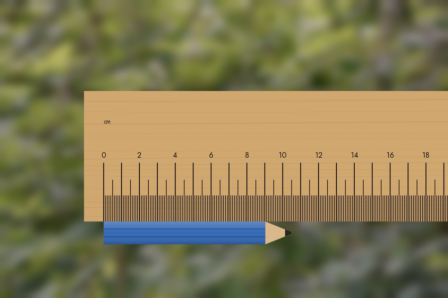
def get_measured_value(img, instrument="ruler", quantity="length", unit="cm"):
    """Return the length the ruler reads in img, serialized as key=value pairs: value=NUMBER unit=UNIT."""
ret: value=10.5 unit=cm
